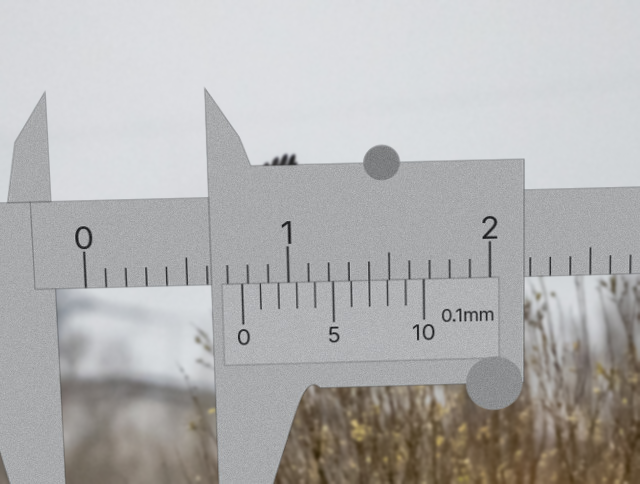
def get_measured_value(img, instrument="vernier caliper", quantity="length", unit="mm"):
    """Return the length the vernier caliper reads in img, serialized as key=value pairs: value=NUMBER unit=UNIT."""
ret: value=7.7 unit=mm
